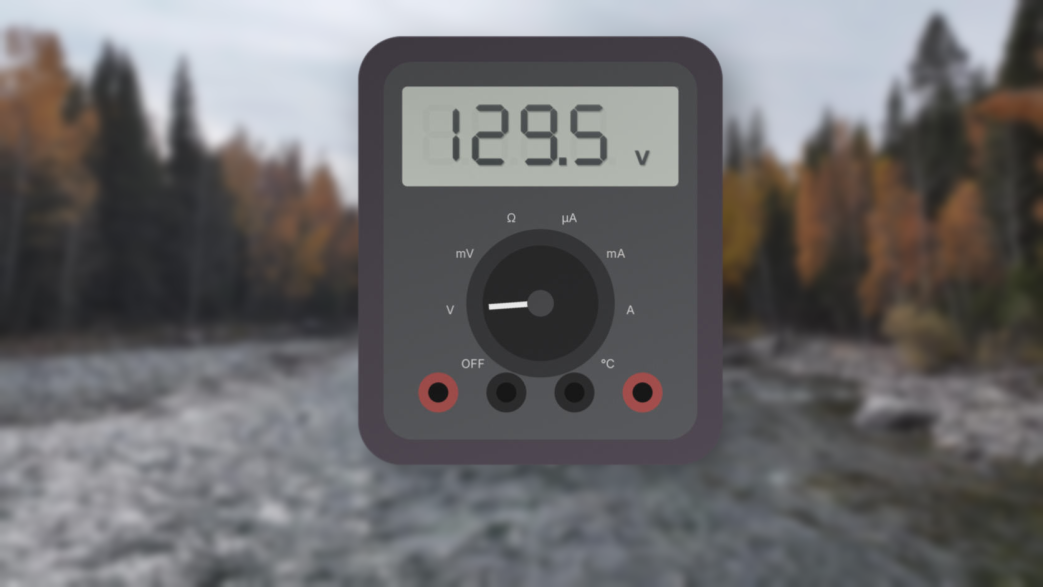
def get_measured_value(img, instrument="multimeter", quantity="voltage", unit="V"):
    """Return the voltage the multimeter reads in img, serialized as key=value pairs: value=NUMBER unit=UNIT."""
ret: value=129.5 unit=V
